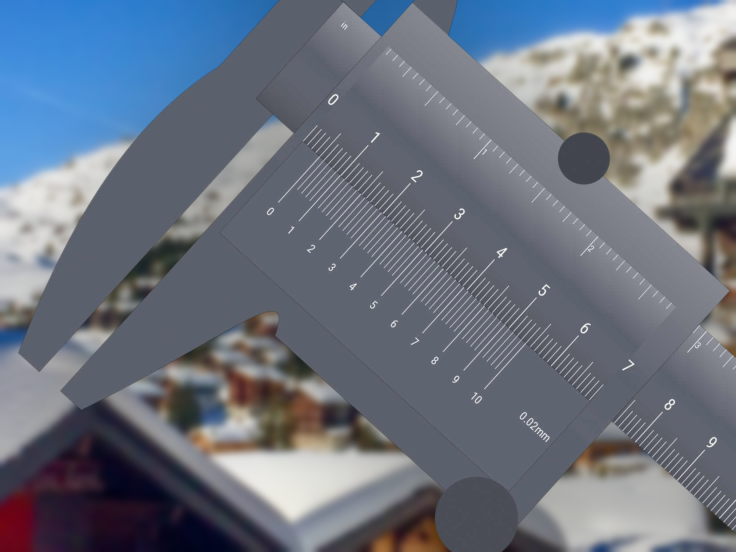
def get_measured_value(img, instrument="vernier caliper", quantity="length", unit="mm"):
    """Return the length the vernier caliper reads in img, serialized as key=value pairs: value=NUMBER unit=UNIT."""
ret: value=5.0 unit=mm
